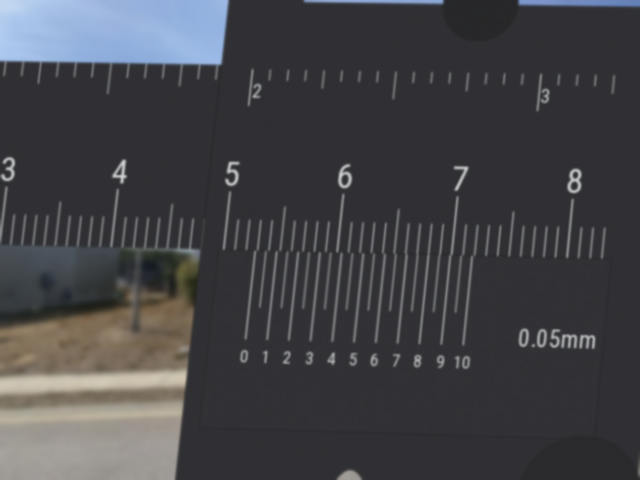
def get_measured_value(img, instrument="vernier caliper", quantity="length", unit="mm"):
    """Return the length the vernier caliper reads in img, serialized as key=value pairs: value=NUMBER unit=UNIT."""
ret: value=52.8 unit=mm
